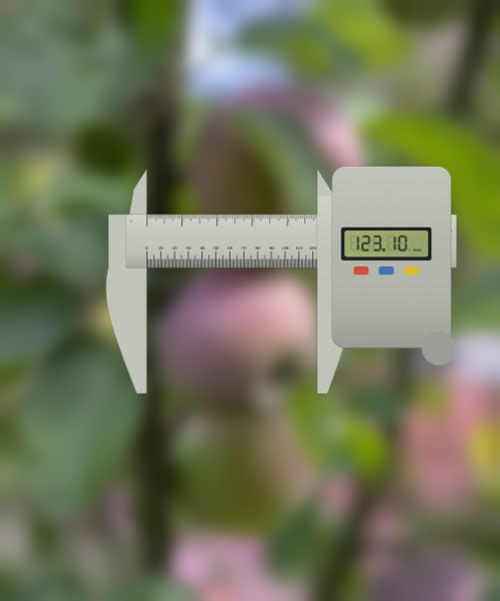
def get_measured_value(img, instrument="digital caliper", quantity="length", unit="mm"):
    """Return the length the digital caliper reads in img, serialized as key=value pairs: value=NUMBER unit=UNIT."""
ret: value=123.10 unit=mm
